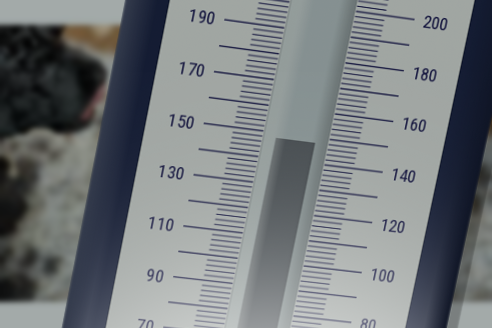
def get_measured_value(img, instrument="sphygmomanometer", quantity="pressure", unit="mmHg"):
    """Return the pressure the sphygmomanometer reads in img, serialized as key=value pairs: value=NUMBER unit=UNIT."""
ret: value=148 unit=mmHg
